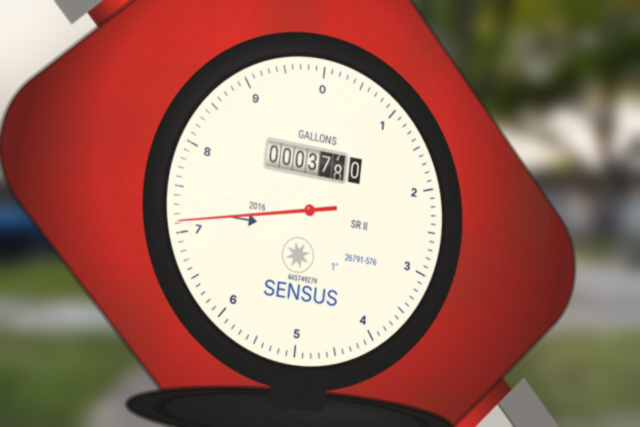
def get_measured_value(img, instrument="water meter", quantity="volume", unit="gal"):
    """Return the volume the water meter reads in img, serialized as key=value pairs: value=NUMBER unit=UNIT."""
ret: value=3777.1 unit=gal
